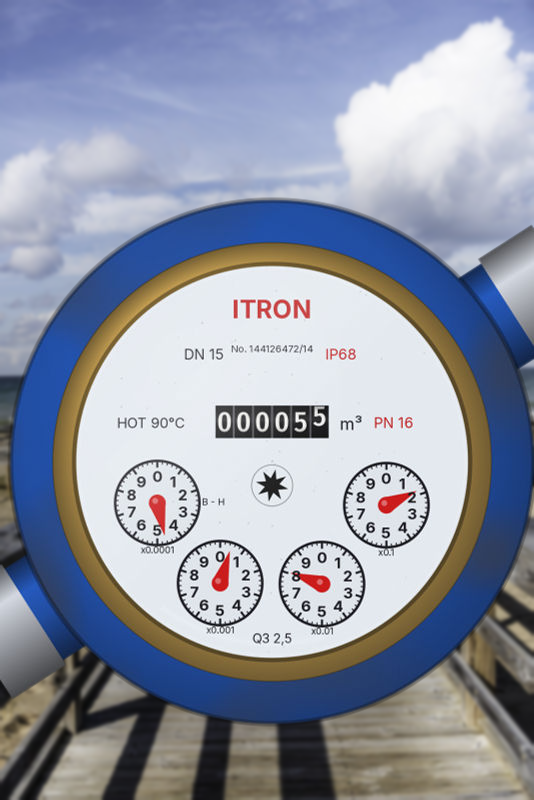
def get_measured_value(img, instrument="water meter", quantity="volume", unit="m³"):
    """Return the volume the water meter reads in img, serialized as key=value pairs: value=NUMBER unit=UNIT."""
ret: value=55.1804 unit=m³
